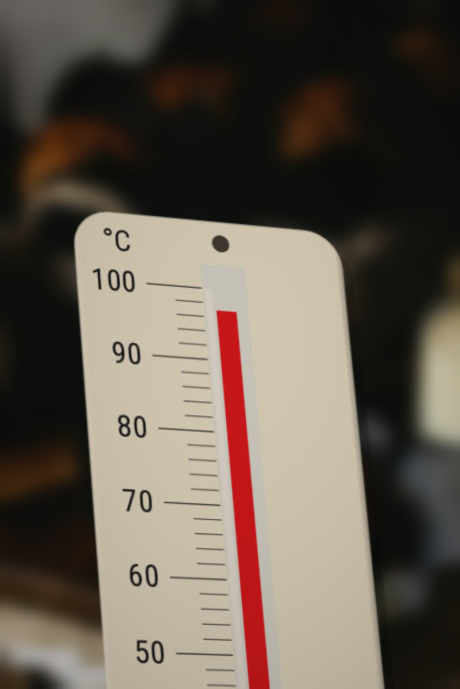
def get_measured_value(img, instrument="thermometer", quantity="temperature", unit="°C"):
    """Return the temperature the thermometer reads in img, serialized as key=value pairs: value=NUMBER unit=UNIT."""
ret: value=97 unit=°C
